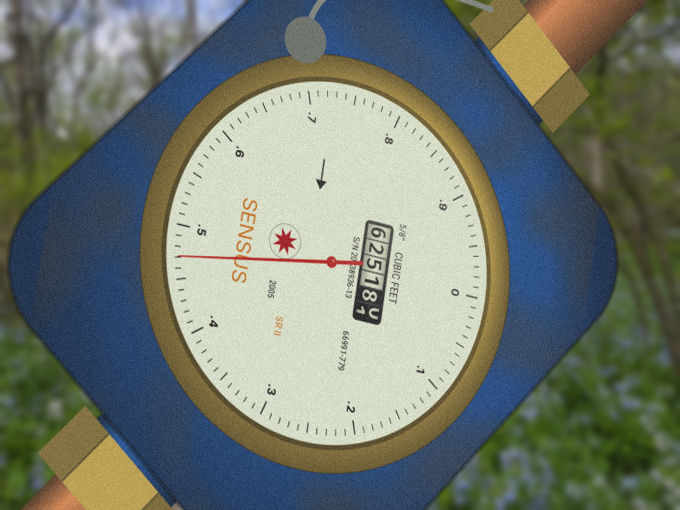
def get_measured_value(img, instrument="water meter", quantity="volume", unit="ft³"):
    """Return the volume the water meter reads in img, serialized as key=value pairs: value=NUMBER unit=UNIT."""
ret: value=625180.47 unit=ft³
